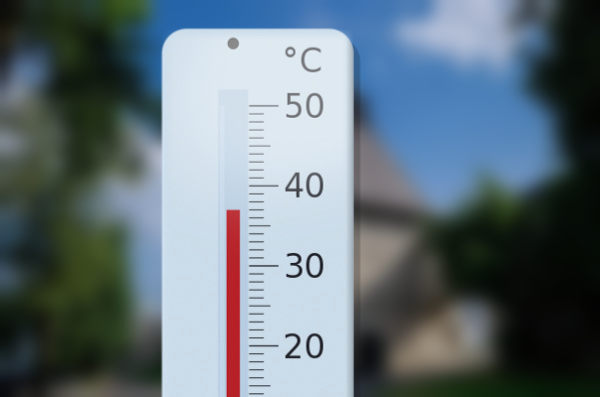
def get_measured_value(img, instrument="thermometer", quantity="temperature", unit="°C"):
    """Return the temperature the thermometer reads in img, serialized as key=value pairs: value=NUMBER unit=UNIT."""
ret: value=37 unit=°C
